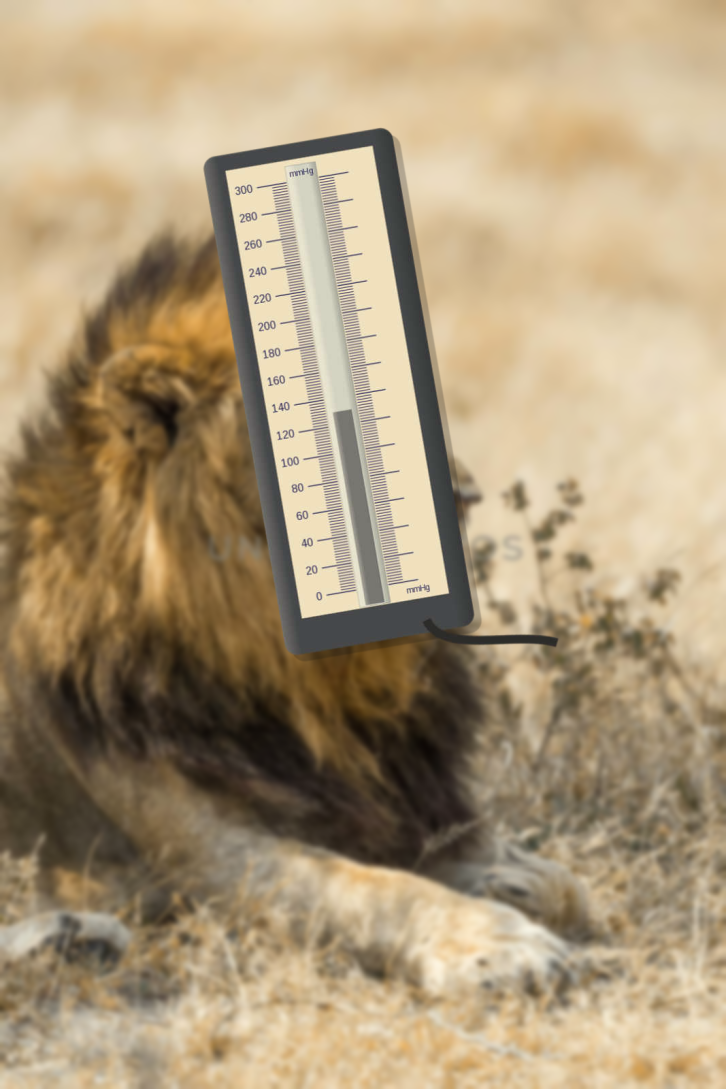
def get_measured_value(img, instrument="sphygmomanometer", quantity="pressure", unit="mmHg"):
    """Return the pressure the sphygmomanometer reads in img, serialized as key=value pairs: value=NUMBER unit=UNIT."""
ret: value=130 unit=mmHg
